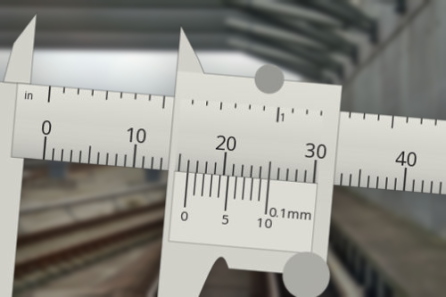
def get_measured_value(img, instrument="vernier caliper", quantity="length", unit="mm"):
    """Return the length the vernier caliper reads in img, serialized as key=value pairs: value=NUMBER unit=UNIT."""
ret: value=16.0 unit=mm
